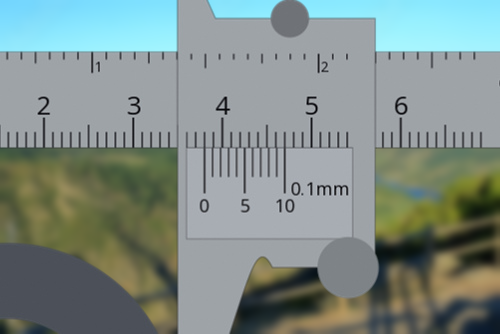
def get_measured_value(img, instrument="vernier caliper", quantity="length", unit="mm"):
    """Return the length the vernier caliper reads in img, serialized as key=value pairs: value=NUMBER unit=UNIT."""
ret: value=38.0 unit=mm
